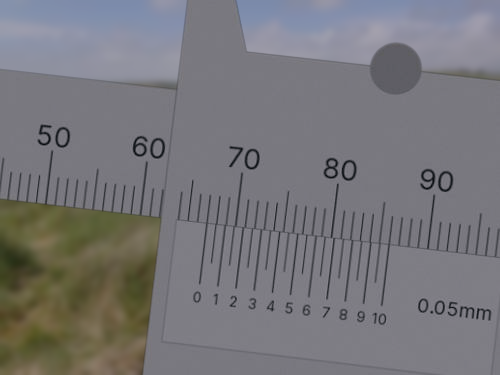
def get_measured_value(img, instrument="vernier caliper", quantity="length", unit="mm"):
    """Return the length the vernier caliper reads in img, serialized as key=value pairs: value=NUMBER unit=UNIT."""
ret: value=67.0 unit=mm
